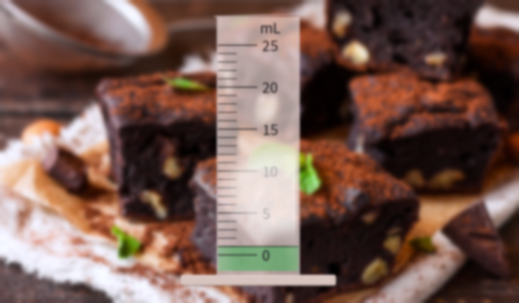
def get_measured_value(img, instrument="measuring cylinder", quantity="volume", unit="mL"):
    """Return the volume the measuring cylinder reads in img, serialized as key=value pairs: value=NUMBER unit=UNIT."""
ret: value=1 unit=mL
